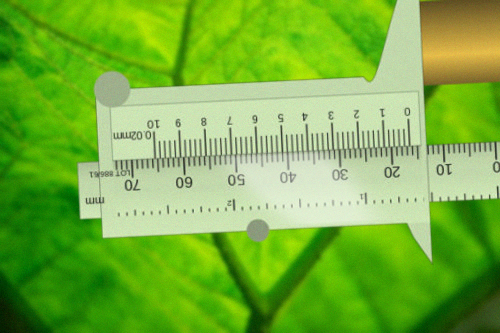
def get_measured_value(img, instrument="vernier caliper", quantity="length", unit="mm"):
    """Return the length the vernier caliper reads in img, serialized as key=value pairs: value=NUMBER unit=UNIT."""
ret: value=16.5 unit=mm
